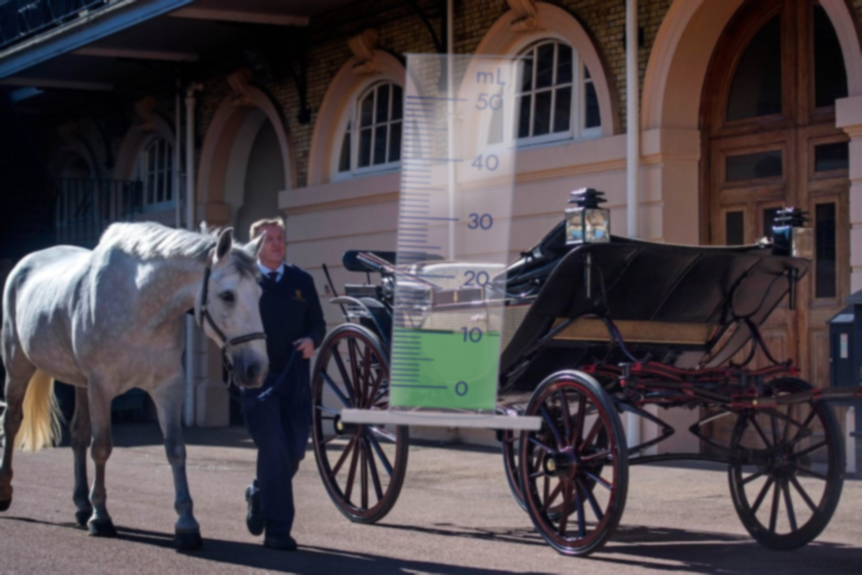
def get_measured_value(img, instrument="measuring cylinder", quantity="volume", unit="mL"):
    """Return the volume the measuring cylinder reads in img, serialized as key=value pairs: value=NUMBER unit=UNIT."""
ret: value=10 unit=mL
